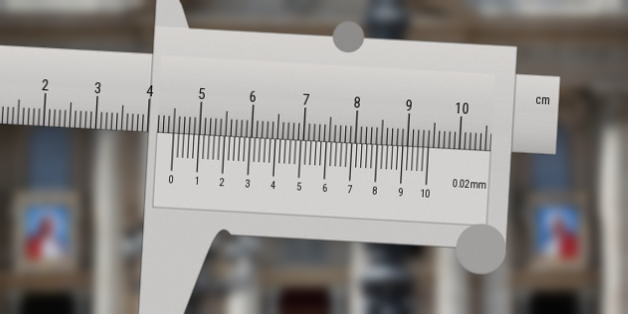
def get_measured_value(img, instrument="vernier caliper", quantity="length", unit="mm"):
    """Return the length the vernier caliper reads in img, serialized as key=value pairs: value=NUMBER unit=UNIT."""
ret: value=45.0 unit=mm
